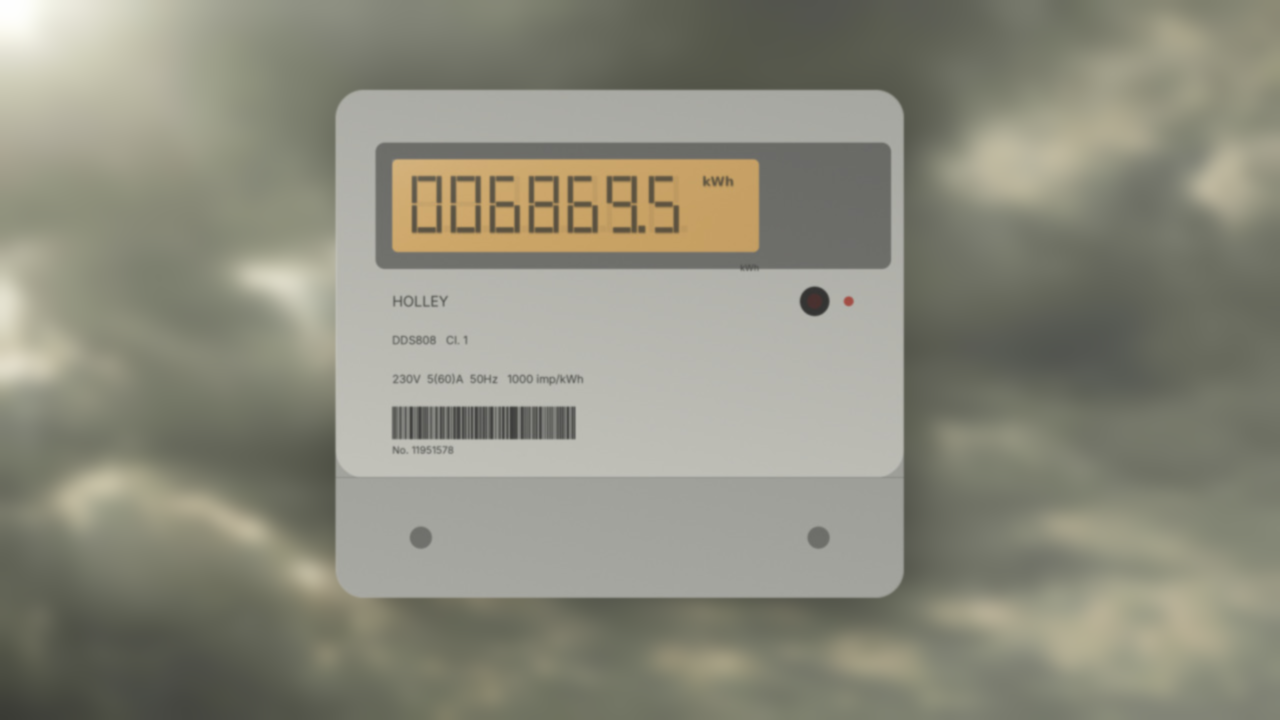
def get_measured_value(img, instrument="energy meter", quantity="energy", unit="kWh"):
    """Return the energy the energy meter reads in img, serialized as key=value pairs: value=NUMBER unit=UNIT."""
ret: value=6869.5 unit=kWh
